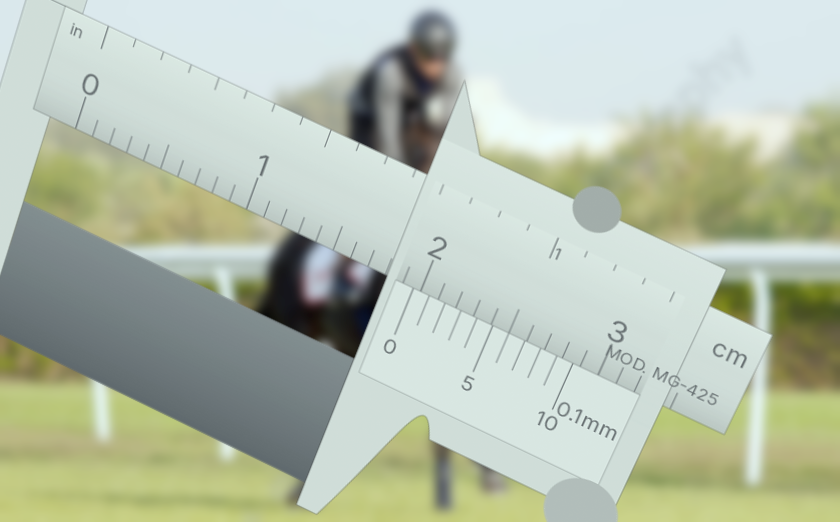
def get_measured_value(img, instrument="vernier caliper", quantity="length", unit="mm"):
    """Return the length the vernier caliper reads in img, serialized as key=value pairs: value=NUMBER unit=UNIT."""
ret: value=19.6 unit=mm
